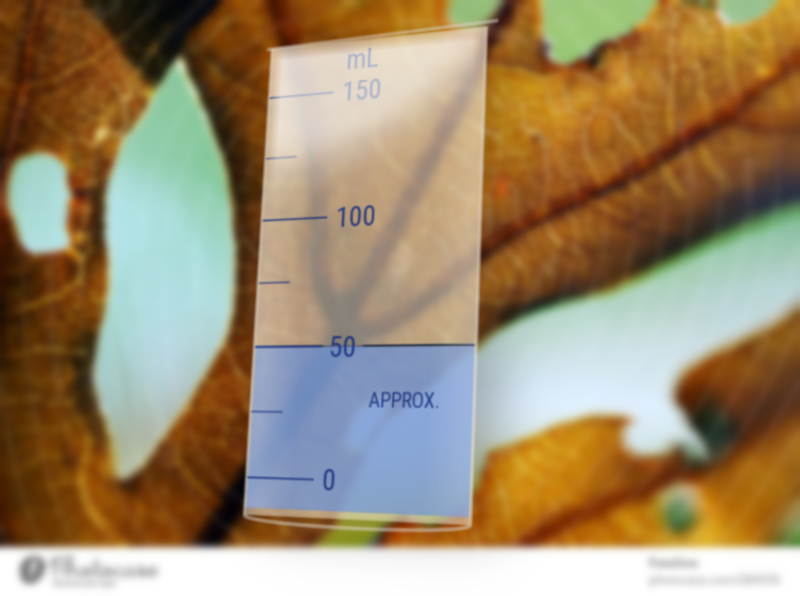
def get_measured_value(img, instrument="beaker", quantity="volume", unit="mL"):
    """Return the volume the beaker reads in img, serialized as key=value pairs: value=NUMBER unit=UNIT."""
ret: value=50 unit=mL
